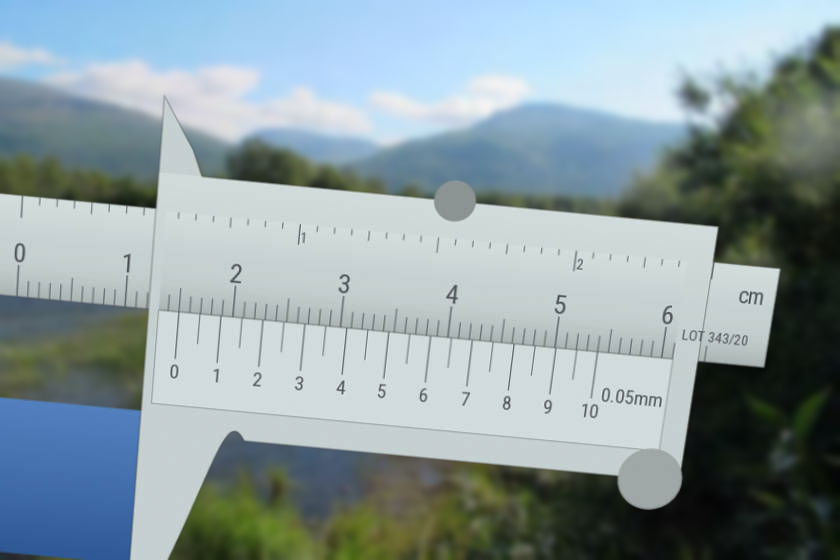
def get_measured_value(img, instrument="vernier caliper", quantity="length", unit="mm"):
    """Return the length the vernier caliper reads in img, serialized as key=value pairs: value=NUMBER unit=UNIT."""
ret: value=15.0 unit=mm
